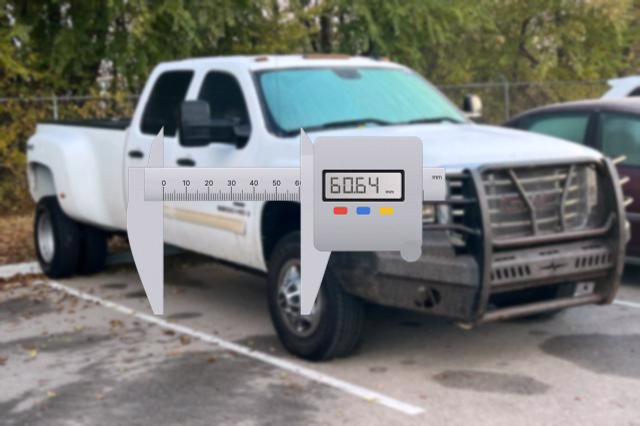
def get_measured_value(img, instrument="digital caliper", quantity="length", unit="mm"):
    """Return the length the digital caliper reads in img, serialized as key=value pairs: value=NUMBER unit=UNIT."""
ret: value=60.64 unit=mm
